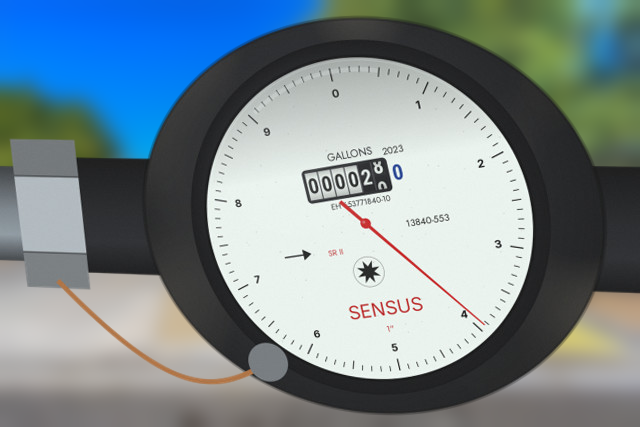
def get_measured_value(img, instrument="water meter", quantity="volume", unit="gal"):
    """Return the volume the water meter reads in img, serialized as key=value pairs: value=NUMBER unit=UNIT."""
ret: value=283.9 unit=gal
